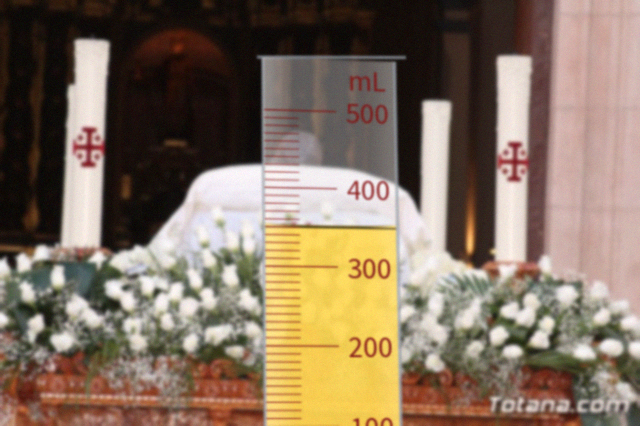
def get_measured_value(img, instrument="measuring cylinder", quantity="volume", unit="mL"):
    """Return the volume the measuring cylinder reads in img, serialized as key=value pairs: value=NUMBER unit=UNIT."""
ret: value=350 unit=mL
